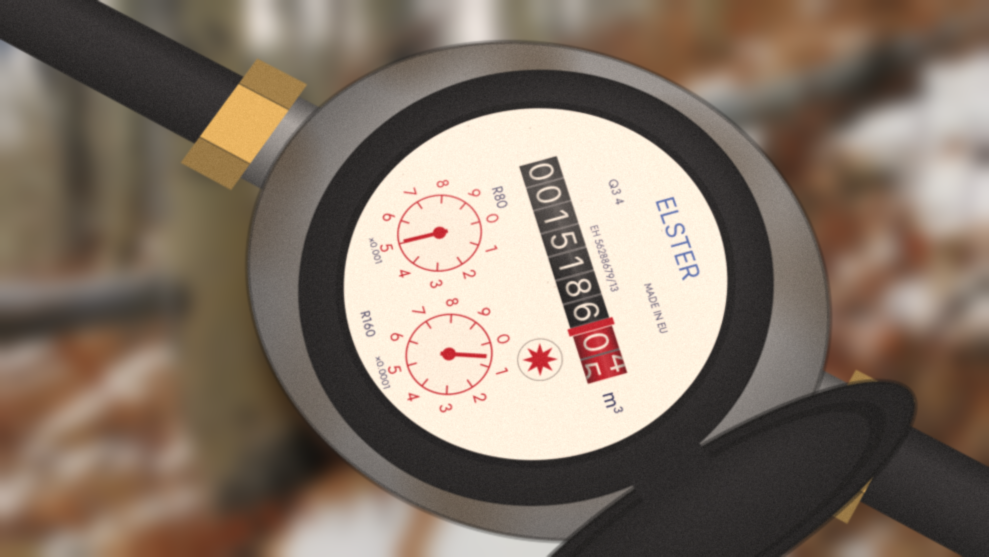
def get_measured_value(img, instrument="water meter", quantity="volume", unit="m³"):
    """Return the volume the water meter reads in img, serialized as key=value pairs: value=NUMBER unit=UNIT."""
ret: value=15186.0450 unit=m³
